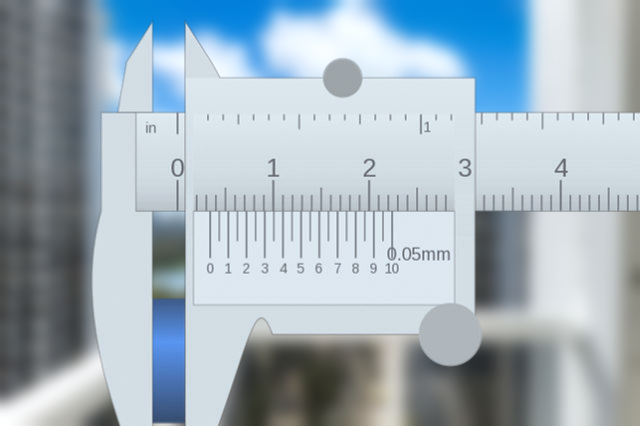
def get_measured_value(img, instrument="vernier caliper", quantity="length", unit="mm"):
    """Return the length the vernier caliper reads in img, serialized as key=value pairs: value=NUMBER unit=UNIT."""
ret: value=3.4 unit=mm
